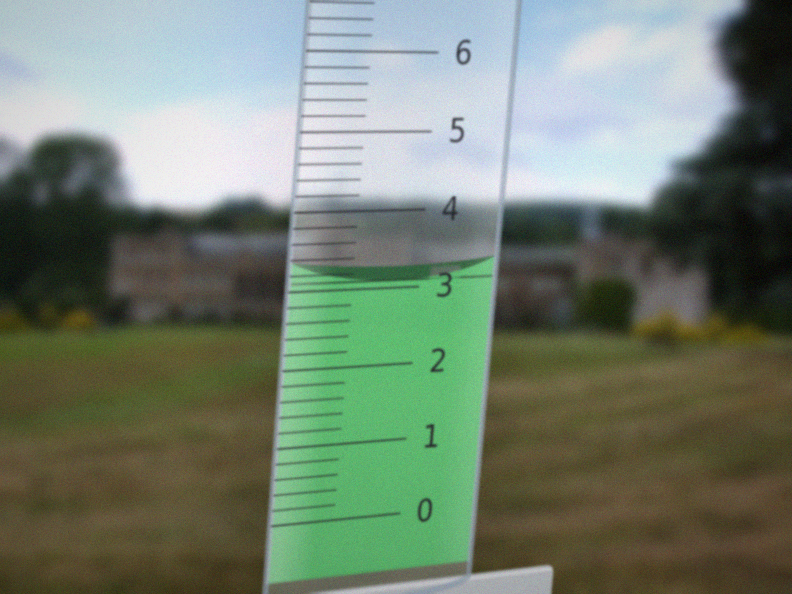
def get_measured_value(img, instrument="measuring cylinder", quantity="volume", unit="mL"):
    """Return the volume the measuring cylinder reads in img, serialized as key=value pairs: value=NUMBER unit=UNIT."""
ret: value=3.1 unit=mL
